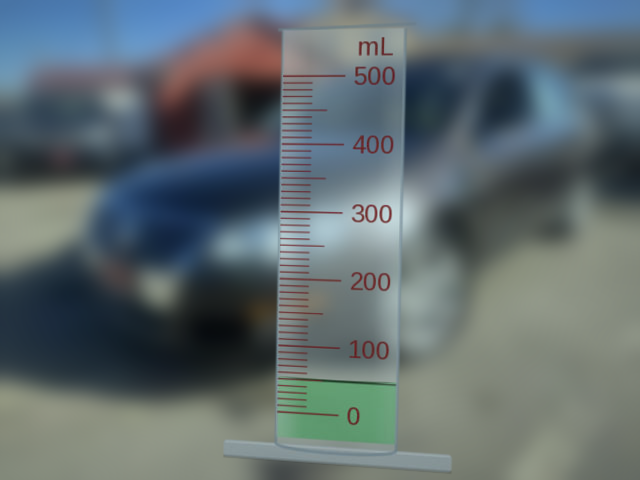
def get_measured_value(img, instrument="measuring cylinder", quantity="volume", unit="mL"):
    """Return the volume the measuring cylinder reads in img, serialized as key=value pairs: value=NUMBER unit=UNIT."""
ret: value=50 unit=mL
